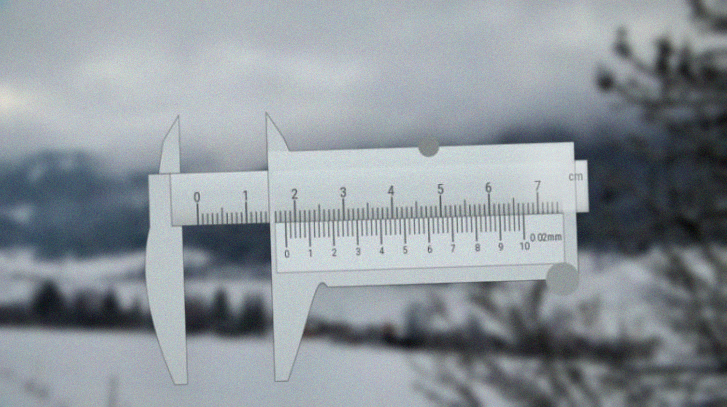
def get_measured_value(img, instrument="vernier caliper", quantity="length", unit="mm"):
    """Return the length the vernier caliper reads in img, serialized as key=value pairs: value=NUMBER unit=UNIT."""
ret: value=18.0 unit=mm
